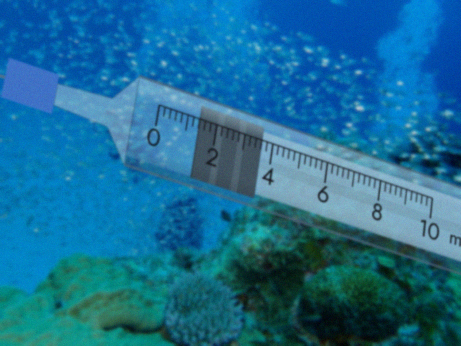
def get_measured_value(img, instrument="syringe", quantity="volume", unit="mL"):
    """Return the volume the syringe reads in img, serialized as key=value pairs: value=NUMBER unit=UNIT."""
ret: value=1.4 unit=mL
